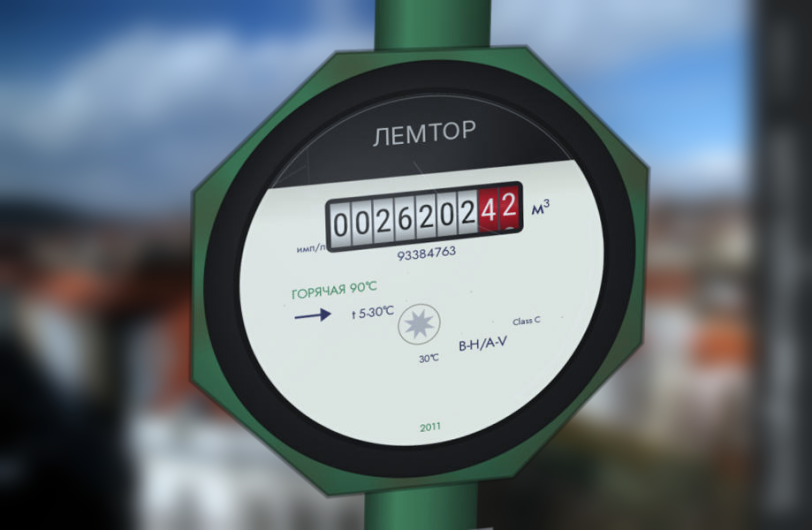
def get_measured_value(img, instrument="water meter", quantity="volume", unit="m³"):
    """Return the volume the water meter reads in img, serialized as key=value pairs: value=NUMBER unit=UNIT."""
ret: value=26202.42 unit=m³
